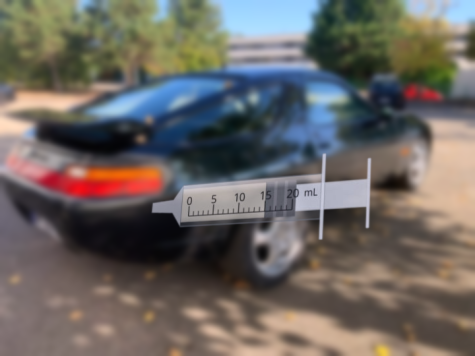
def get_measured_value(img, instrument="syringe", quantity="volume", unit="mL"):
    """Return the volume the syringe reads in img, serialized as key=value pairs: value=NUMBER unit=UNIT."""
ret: value=15 unit=mL
